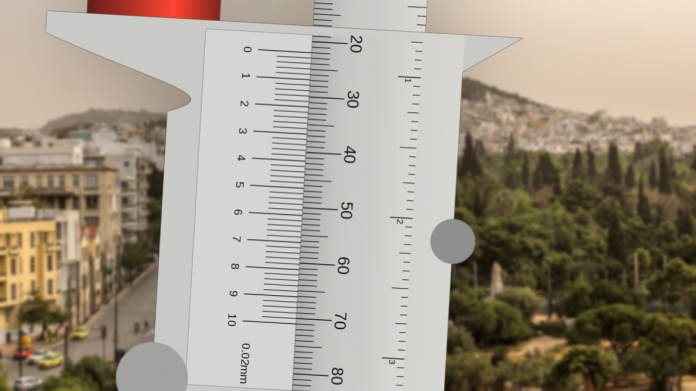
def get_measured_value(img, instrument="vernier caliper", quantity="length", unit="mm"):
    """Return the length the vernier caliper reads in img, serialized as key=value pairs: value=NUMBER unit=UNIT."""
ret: value=22.0 unit=mm
